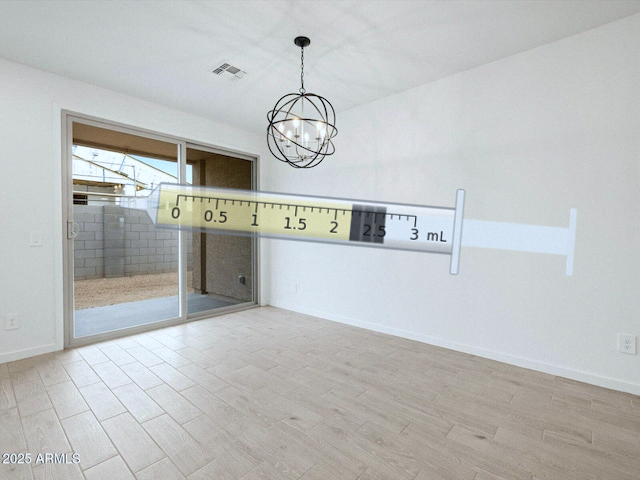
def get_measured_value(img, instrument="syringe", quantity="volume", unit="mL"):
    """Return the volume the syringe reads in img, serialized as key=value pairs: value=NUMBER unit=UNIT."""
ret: value=2.2 unit=mL
